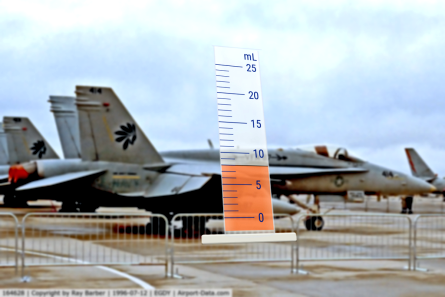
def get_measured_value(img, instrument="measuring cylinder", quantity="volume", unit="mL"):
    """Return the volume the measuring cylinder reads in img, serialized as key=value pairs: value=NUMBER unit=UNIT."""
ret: value=8 unit=mL
